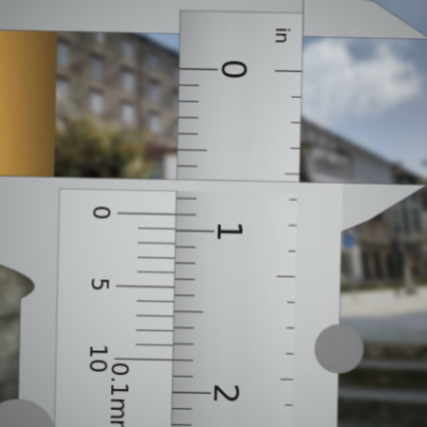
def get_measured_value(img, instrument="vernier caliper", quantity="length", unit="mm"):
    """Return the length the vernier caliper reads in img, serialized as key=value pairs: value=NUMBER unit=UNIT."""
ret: value=9.0 unit=mm
